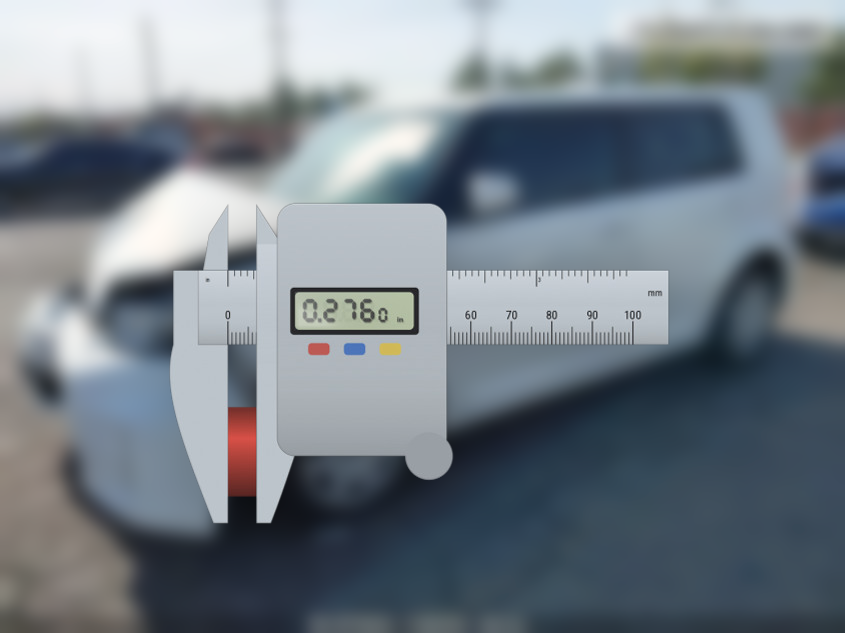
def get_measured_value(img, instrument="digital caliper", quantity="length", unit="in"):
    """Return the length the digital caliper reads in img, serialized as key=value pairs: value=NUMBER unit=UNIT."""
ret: value=0.2760 unit=in
